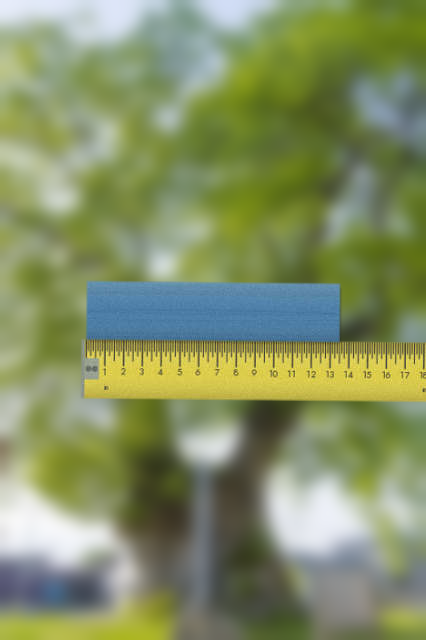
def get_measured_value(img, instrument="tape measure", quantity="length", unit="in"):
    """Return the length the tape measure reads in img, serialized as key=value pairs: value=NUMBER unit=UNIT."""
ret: value=13.5 unit=in
